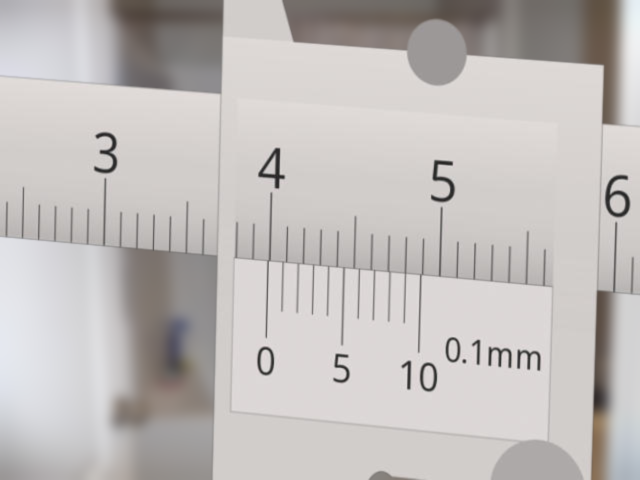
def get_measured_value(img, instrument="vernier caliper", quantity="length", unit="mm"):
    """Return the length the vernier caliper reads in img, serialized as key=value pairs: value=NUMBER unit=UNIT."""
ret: value=39.9 unit=mm
